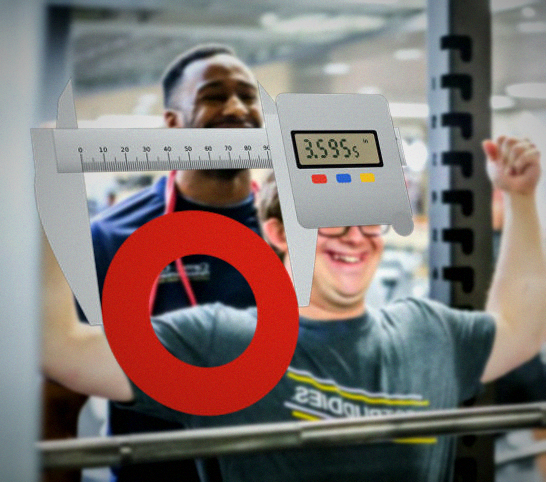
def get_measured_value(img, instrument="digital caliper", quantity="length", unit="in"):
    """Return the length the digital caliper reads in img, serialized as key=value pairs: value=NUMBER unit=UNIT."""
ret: value=3.5955 unit=in
